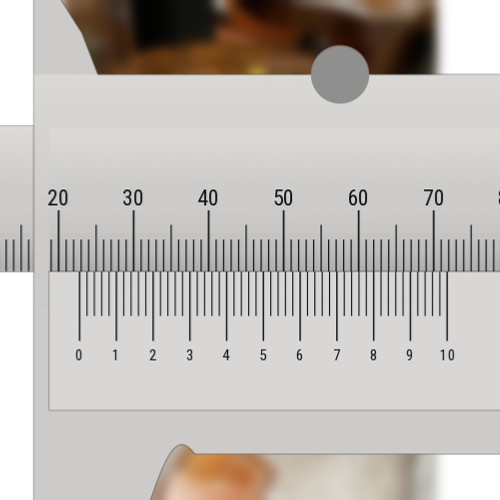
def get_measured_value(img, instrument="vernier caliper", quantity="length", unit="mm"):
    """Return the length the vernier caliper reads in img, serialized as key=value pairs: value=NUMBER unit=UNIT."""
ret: value=22.8 unit=mm
